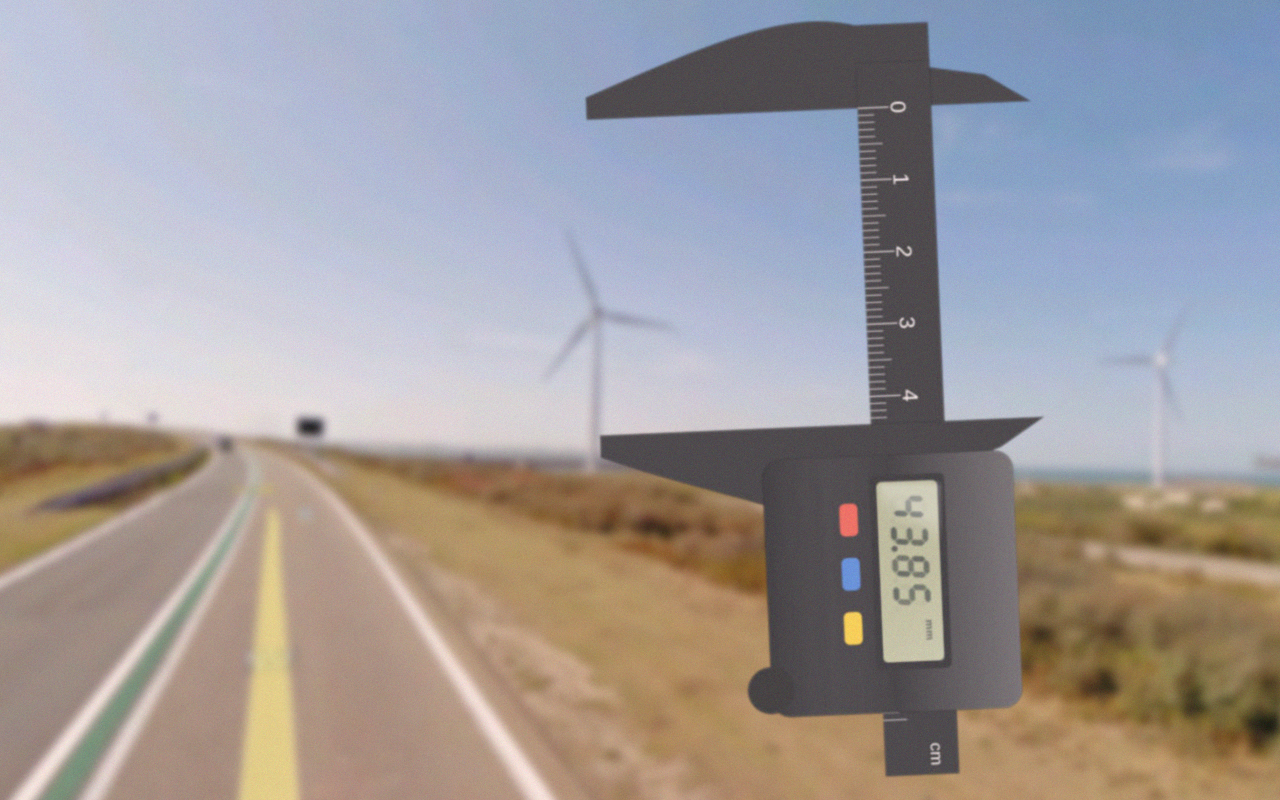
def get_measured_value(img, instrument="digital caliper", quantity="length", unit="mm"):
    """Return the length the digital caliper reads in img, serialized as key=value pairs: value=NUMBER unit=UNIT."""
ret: value=43.85 unit=mm
